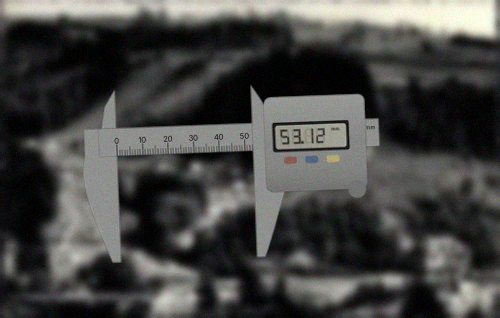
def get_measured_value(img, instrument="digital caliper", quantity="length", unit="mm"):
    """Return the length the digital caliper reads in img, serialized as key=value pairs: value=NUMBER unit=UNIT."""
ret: value=53.12 unit=mm
